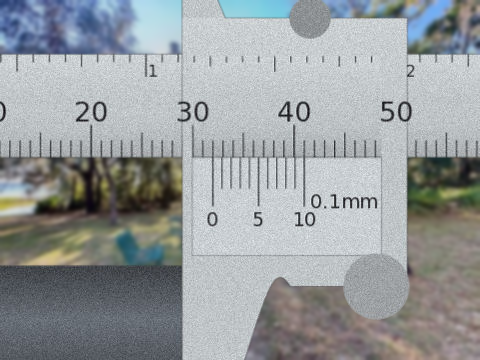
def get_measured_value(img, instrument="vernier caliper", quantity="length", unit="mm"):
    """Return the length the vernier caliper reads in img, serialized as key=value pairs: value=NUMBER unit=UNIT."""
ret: value=32.0 unit=mm
